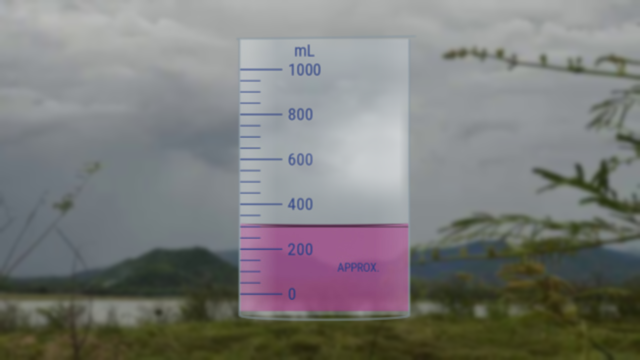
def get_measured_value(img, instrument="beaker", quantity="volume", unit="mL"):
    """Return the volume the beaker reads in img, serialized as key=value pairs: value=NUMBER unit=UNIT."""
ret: value=300 unit=mL
